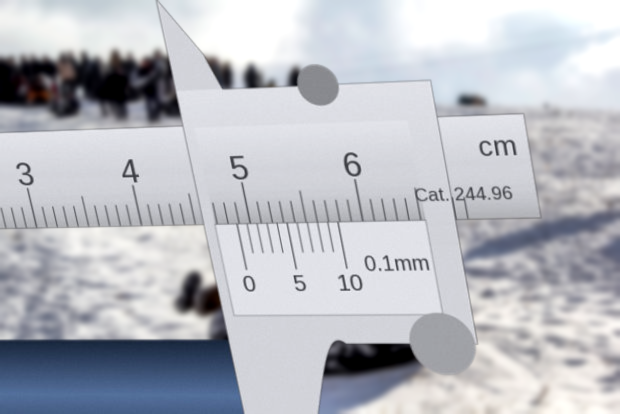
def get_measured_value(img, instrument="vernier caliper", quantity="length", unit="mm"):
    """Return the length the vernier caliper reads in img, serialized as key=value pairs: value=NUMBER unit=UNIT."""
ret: value=48.8 unit=mm
